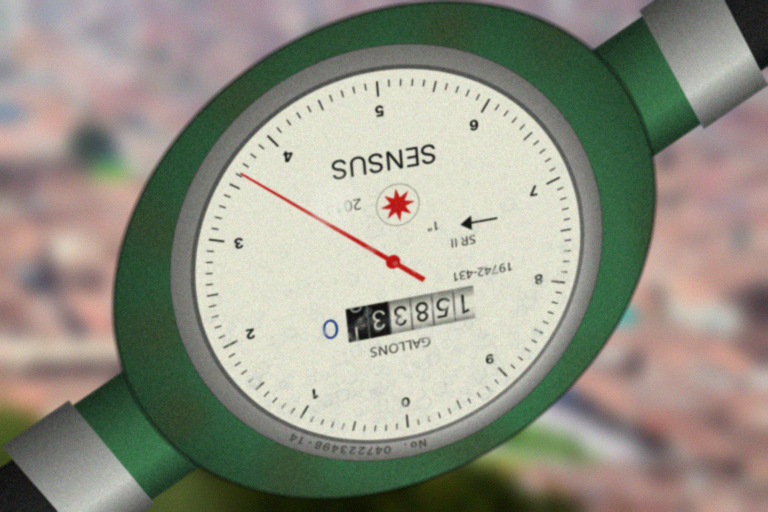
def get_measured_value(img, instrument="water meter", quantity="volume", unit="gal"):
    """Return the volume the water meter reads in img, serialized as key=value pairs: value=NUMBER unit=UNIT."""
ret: value=1583313.6 unit=gal
